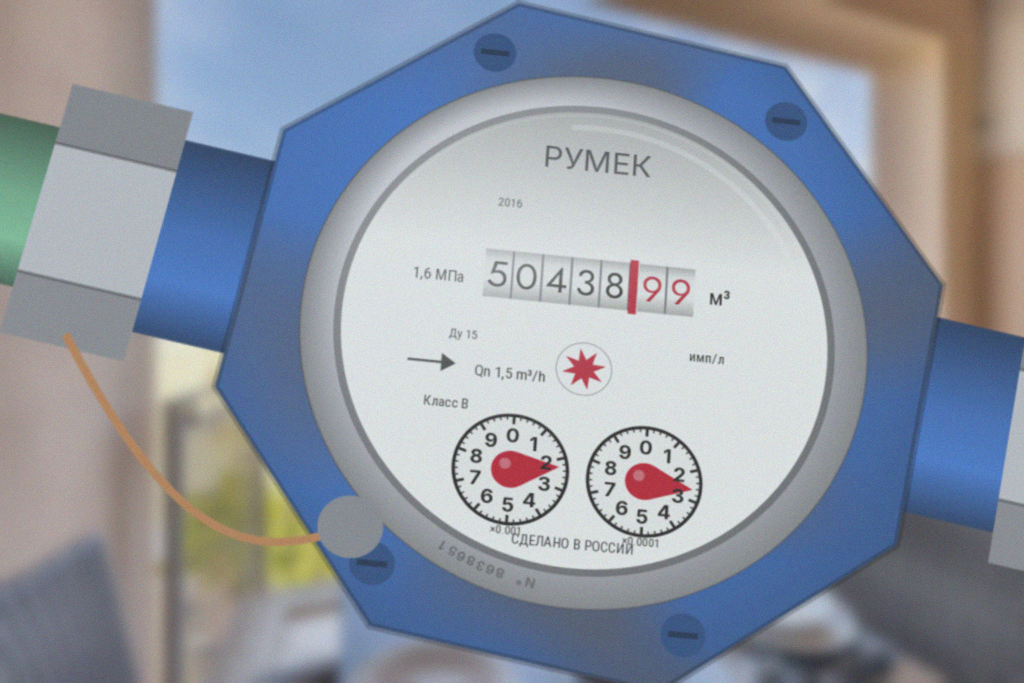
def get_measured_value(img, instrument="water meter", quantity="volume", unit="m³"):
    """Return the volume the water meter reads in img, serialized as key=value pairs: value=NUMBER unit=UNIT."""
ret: value=50438.9922 unit=m³
